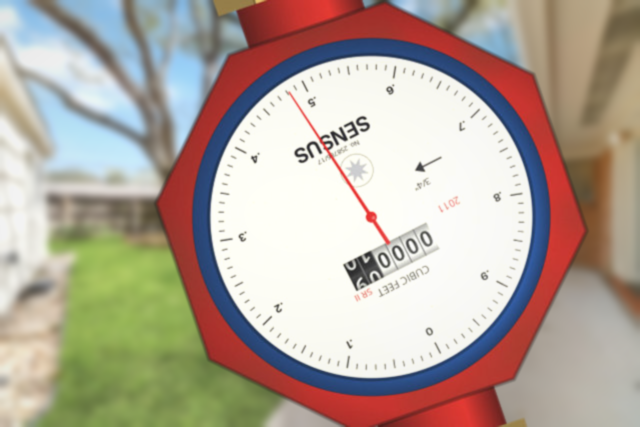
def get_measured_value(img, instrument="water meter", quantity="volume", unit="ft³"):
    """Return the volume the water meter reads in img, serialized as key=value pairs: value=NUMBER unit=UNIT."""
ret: value=9.48 unit=ft³
